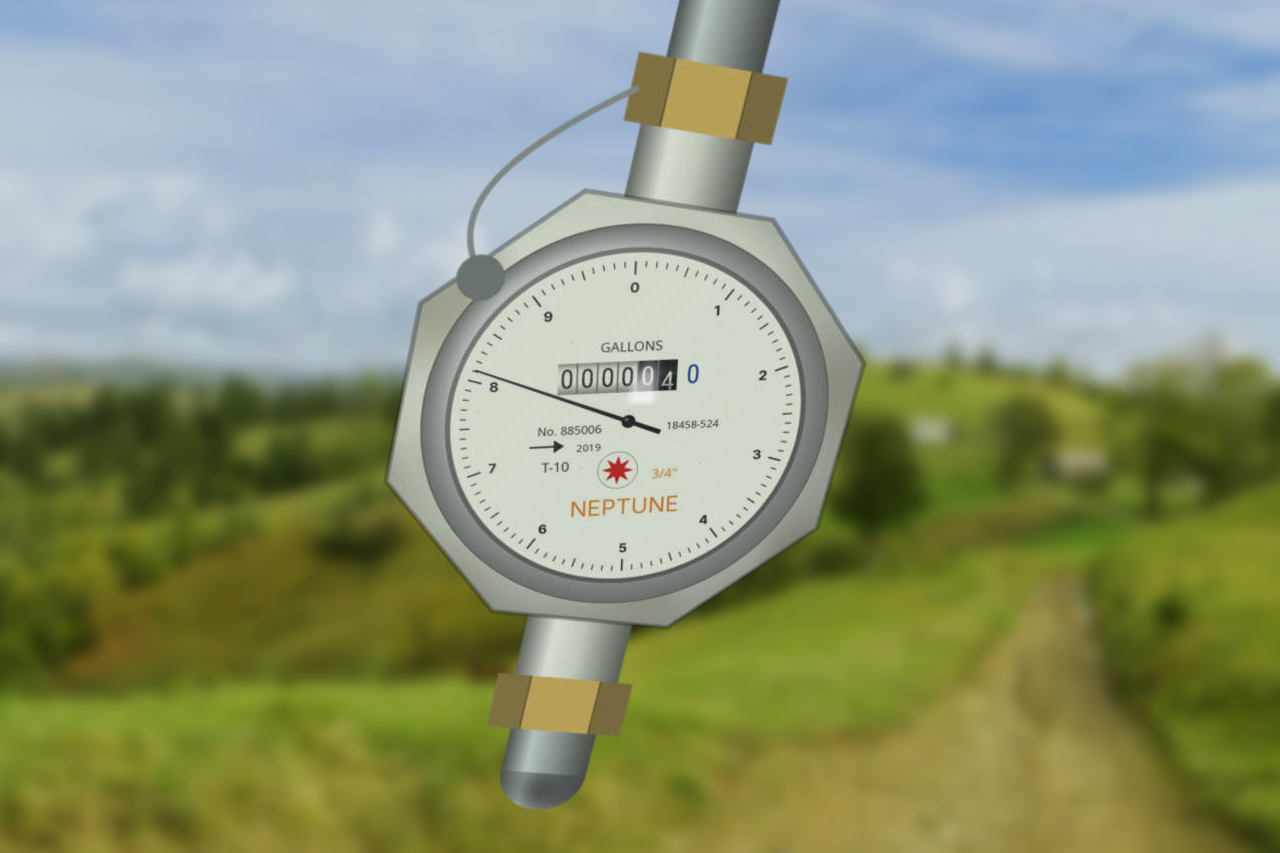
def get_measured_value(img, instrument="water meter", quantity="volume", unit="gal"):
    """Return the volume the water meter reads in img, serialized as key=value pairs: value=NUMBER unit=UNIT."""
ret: value=38.1 unit=gal
